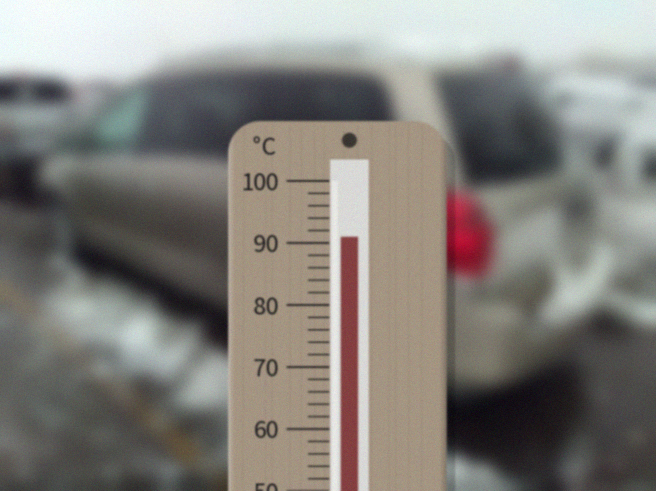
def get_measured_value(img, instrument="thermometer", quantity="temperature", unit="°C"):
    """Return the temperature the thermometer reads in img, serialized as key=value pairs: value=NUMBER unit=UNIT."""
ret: value=91 unit=°C
